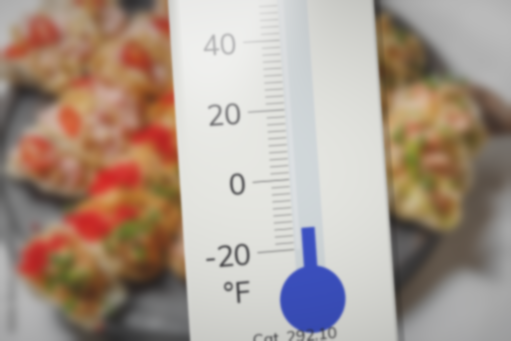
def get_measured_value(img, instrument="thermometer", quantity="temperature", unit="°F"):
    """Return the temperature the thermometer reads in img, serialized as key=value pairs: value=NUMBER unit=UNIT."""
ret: value=-14 unit=°F
